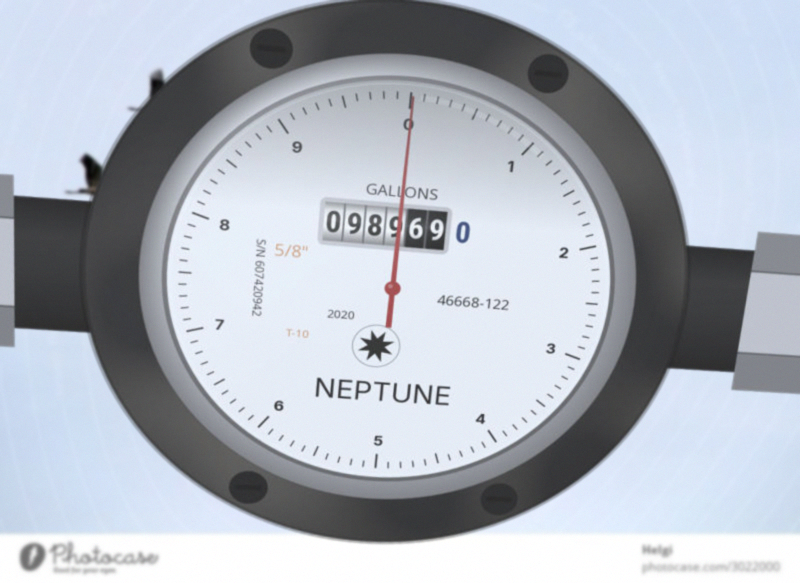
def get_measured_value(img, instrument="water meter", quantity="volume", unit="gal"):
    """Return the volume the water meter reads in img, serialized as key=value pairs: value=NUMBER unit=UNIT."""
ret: value=989690.0 unit=gal
